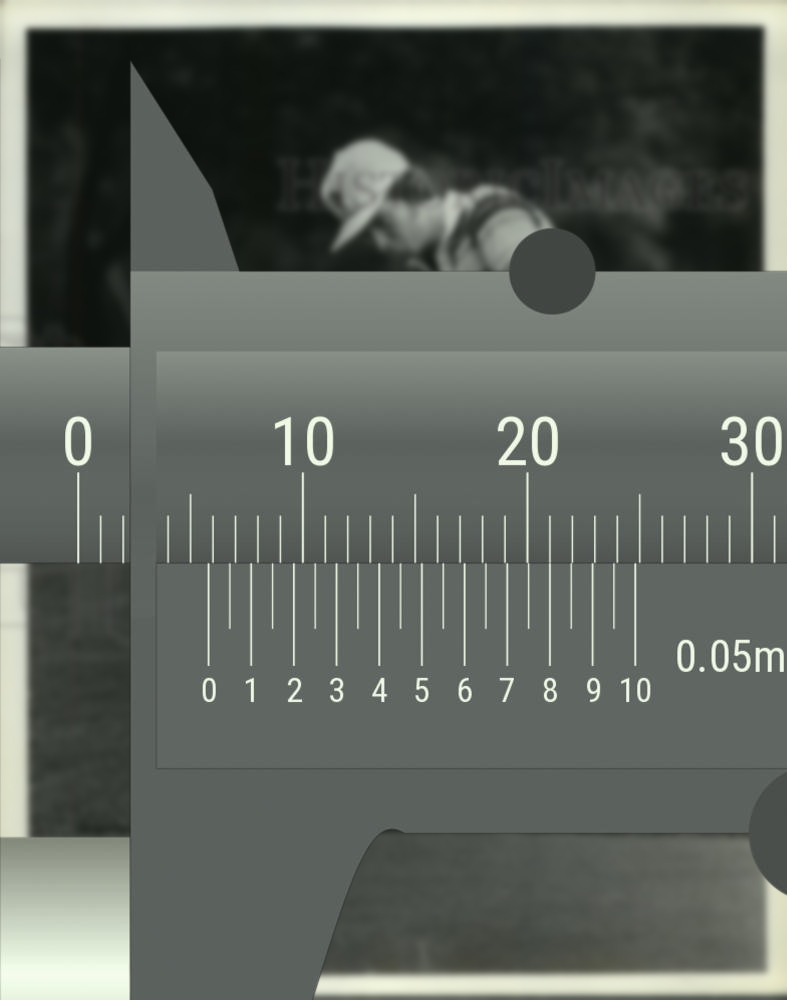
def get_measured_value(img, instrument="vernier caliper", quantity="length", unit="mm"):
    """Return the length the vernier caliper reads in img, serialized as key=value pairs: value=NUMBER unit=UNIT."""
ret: value=5.8 unit=mm
